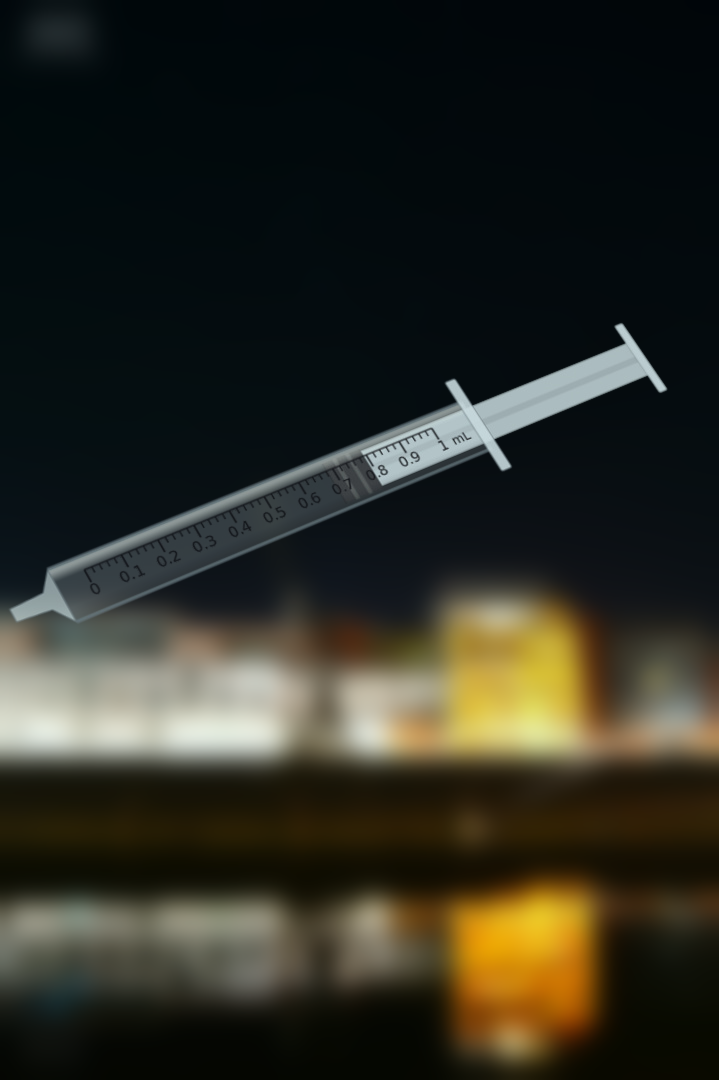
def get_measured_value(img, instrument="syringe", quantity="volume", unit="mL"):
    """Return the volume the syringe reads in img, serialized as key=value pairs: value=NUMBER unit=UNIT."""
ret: value=0.68 unit=mL
